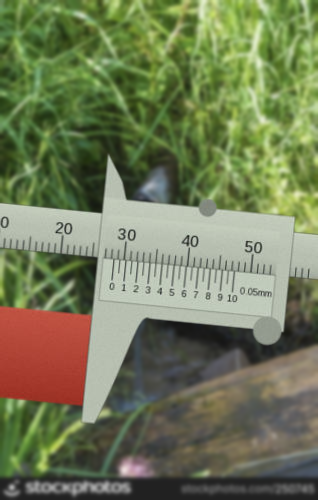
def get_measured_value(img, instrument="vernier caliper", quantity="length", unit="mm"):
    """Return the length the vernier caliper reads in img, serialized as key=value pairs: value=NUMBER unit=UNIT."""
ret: value=28.4 unit=mm
